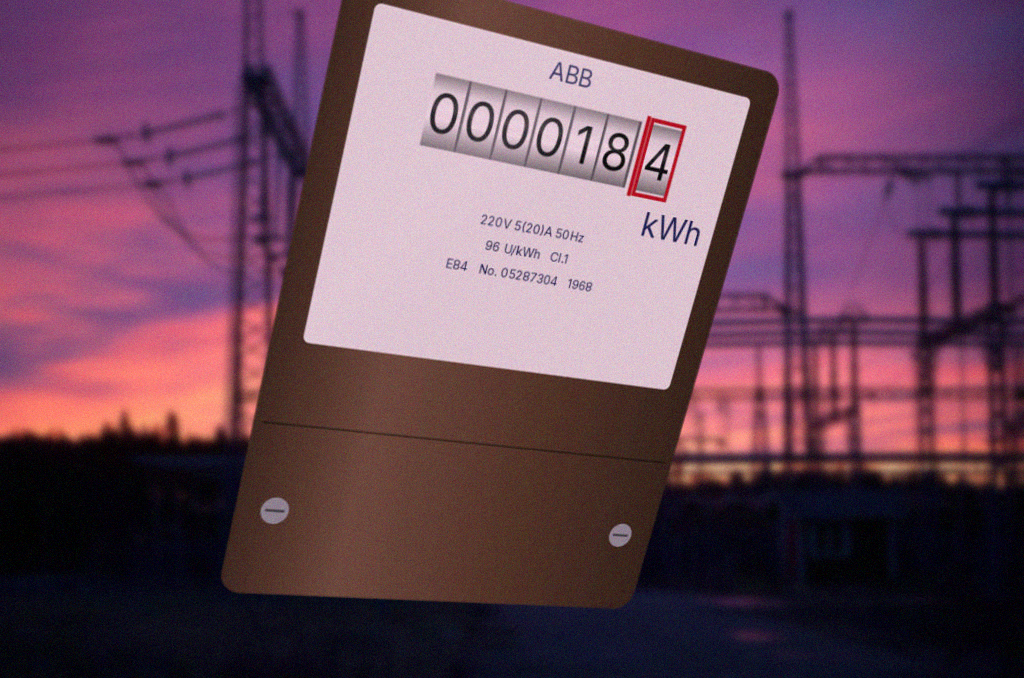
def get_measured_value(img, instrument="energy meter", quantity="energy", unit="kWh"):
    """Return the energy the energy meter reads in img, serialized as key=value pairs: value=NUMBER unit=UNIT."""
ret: value=18.4 unit=kWh
